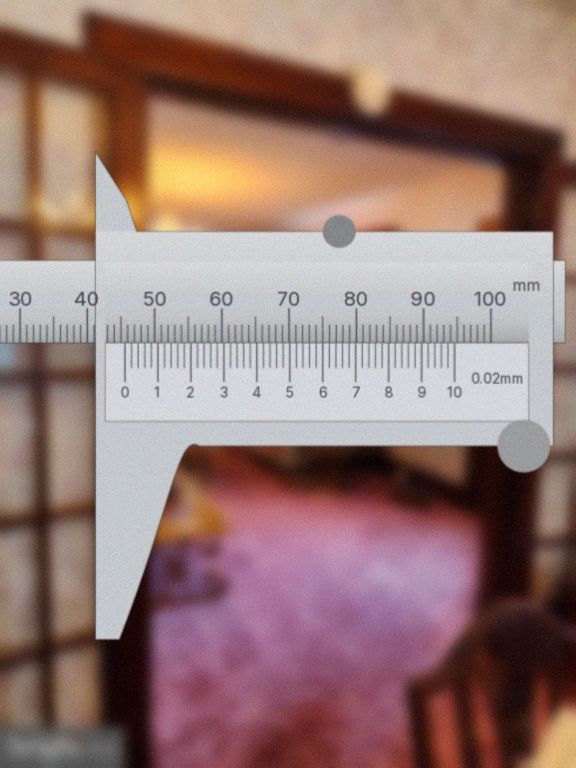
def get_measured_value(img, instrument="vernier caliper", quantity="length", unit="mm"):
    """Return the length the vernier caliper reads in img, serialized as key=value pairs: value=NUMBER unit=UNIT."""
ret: value=45.6 unit=mm
